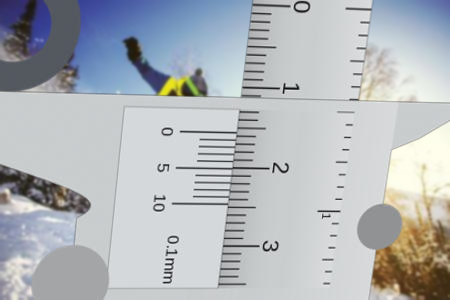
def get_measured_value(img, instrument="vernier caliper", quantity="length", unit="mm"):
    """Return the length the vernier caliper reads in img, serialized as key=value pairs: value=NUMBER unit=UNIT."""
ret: value=15.6 unit=mm
